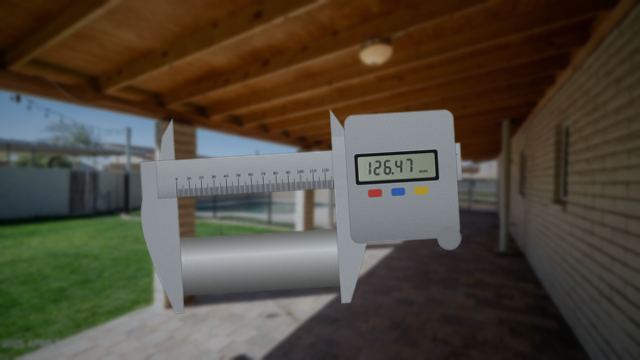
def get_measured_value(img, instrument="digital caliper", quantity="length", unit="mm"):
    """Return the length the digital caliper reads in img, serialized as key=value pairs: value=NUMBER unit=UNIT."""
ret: value=126.47 unit=mm
